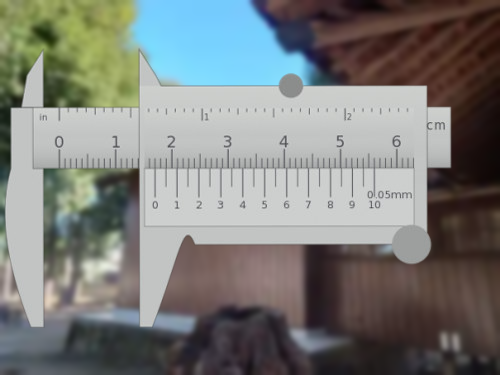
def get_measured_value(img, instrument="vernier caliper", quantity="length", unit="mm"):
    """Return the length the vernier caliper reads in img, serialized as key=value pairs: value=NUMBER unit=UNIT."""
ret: value=17.0 unit=mm
